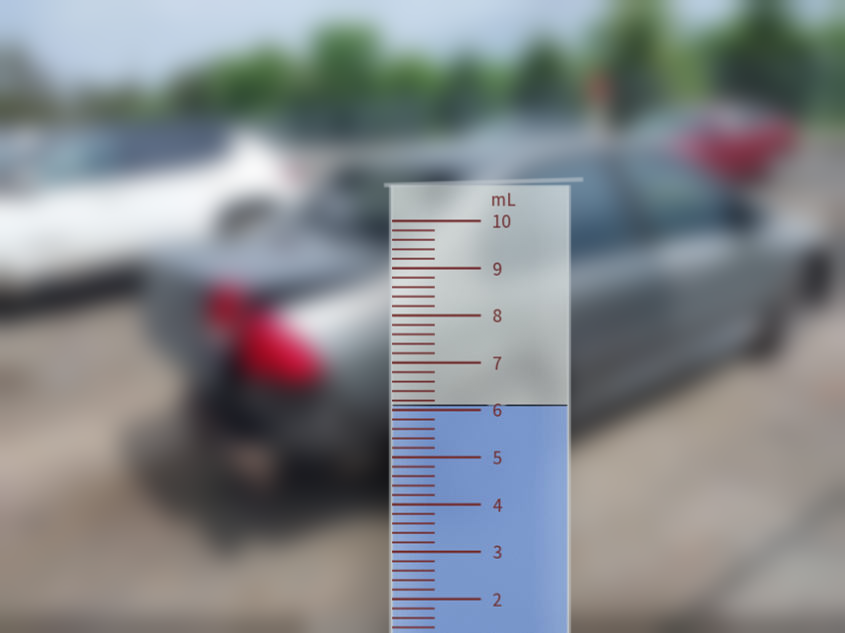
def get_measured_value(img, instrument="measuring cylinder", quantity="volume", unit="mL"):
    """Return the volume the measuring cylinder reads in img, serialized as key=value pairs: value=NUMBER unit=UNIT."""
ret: value=6.1 unit=mL
